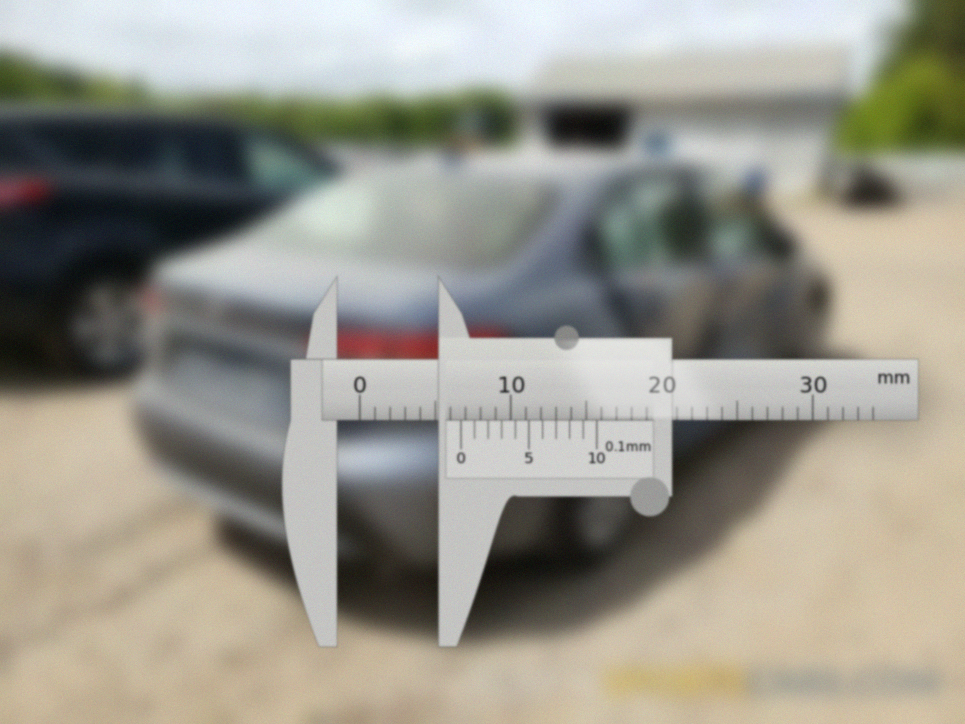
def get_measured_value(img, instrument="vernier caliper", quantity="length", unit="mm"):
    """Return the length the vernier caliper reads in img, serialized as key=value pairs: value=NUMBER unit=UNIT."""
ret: value=6.7 unit=mm
